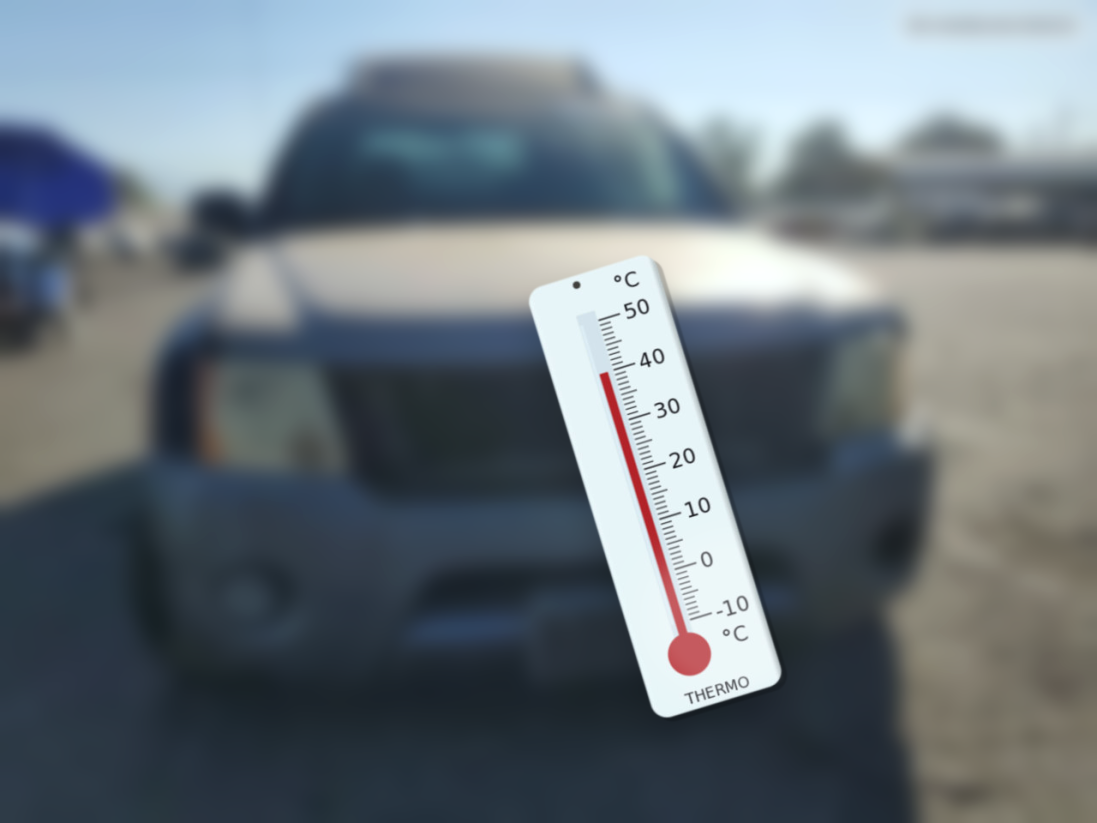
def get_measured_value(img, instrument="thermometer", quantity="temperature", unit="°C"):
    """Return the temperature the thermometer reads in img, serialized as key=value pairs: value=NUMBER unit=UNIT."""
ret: value=40 unit=°C
